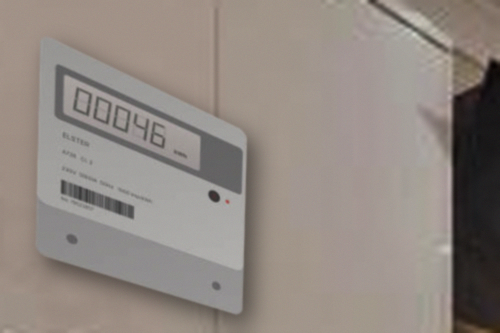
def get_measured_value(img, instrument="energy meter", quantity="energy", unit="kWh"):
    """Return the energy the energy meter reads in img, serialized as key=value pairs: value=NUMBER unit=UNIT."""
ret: value=46 unit=kWh
